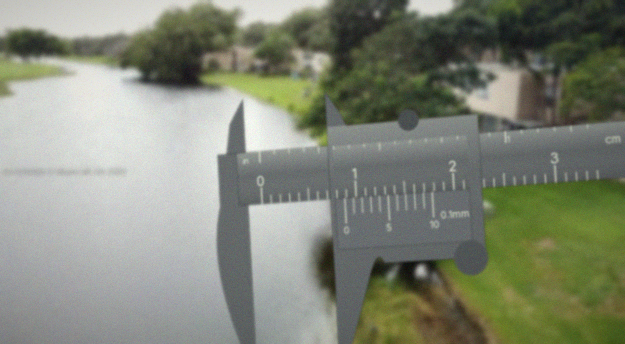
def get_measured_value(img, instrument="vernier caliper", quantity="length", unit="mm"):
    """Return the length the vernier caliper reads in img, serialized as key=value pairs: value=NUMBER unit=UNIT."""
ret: value=8.8 unit=mm
